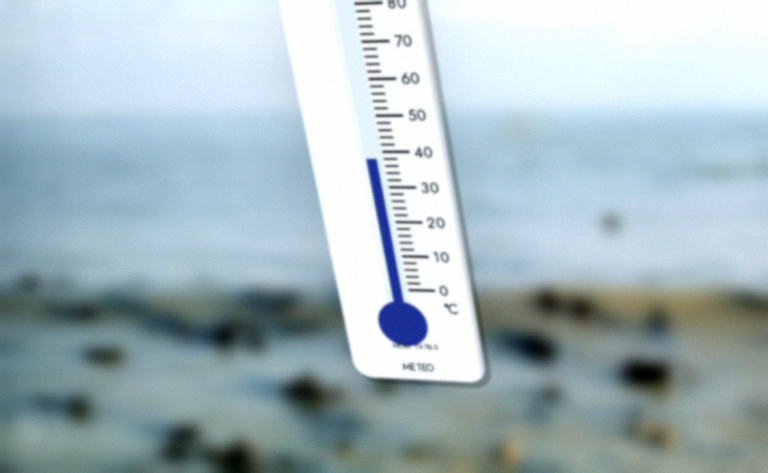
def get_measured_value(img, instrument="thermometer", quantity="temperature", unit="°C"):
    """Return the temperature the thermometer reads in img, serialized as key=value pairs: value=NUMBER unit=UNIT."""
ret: value=38 unit=°C
